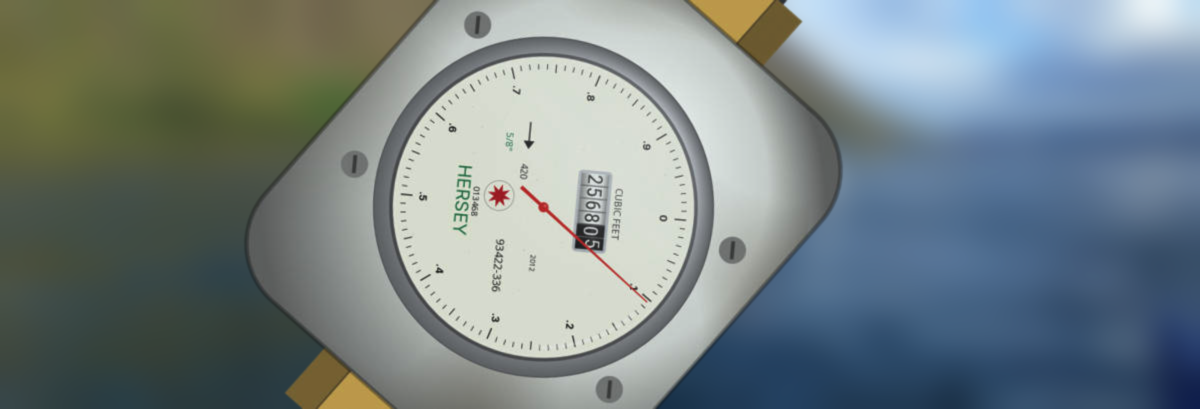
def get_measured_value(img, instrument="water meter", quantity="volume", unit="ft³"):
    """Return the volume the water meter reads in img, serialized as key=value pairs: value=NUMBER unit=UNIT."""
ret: value=256805.10 unit=ft³
